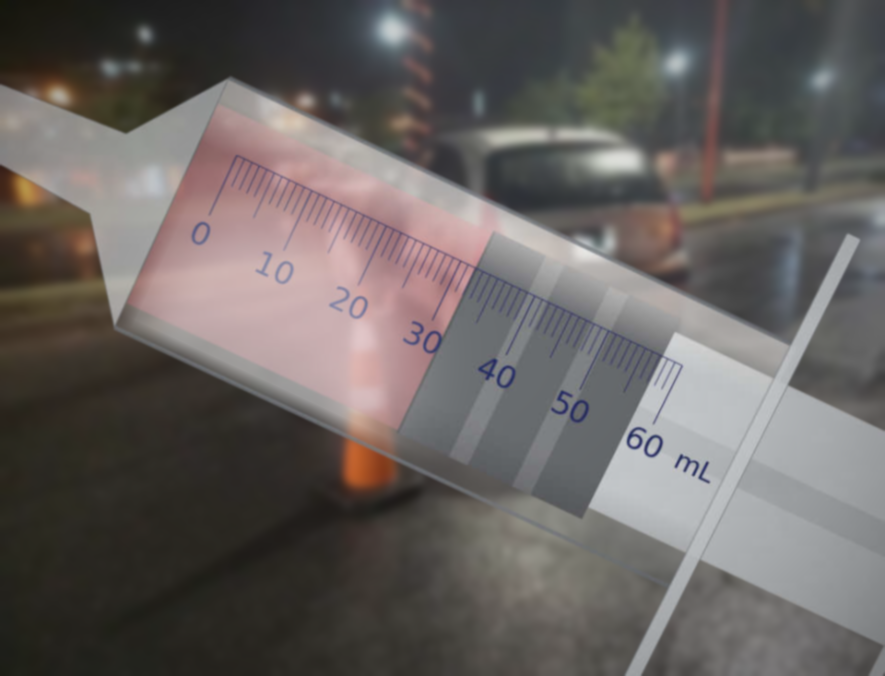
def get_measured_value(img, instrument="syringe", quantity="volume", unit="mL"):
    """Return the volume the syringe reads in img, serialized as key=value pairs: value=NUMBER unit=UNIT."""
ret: value=32 unit=mL
